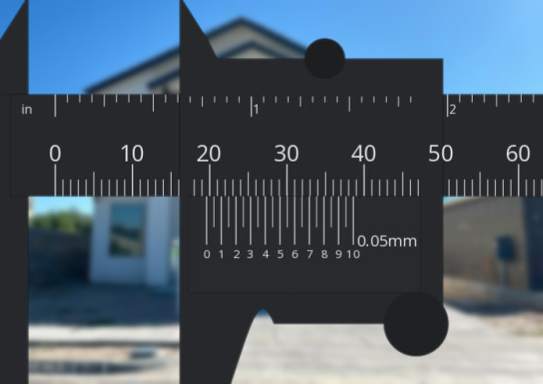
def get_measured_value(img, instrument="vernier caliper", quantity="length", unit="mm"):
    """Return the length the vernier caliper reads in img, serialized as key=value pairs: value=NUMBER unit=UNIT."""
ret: value=19.6 unit=mm
